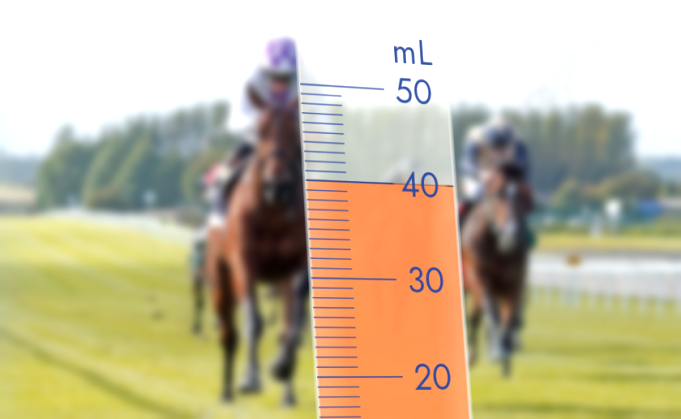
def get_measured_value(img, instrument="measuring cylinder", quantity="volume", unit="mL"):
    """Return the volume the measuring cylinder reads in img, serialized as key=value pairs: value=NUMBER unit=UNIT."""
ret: value=40 unit=mL
